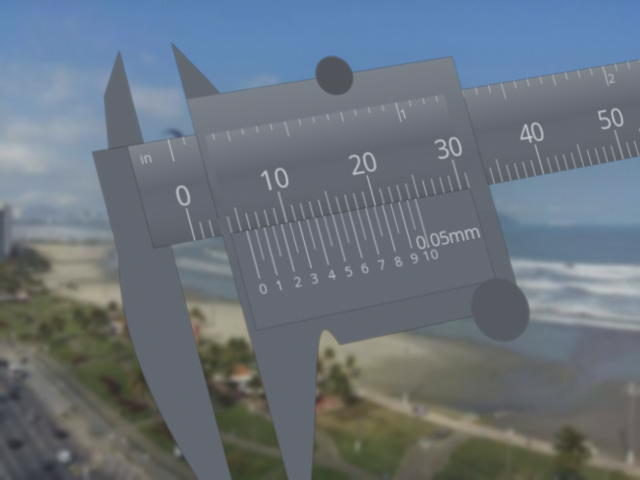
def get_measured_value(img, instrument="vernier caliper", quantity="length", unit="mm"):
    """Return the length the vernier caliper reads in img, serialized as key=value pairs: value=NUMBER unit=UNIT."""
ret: value=5.6 unit=mm
